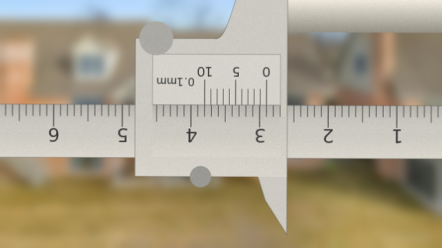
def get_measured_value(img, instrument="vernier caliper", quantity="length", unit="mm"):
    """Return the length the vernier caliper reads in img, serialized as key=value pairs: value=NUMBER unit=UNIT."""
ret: value=29.0 unit=mm
